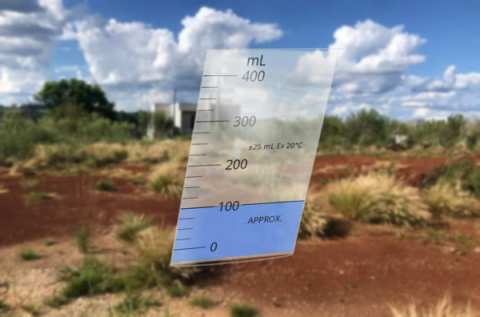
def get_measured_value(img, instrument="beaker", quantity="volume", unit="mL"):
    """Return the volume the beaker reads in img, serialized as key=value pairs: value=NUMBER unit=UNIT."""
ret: value=100 unit=mL
